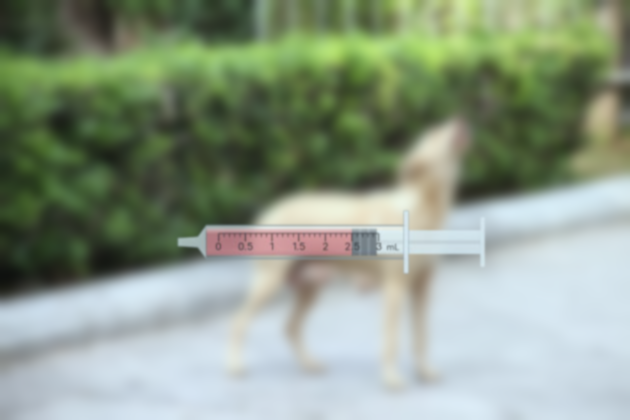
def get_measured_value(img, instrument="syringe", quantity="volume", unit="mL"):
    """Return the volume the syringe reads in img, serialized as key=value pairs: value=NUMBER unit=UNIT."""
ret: value=2.5 unit=mL
